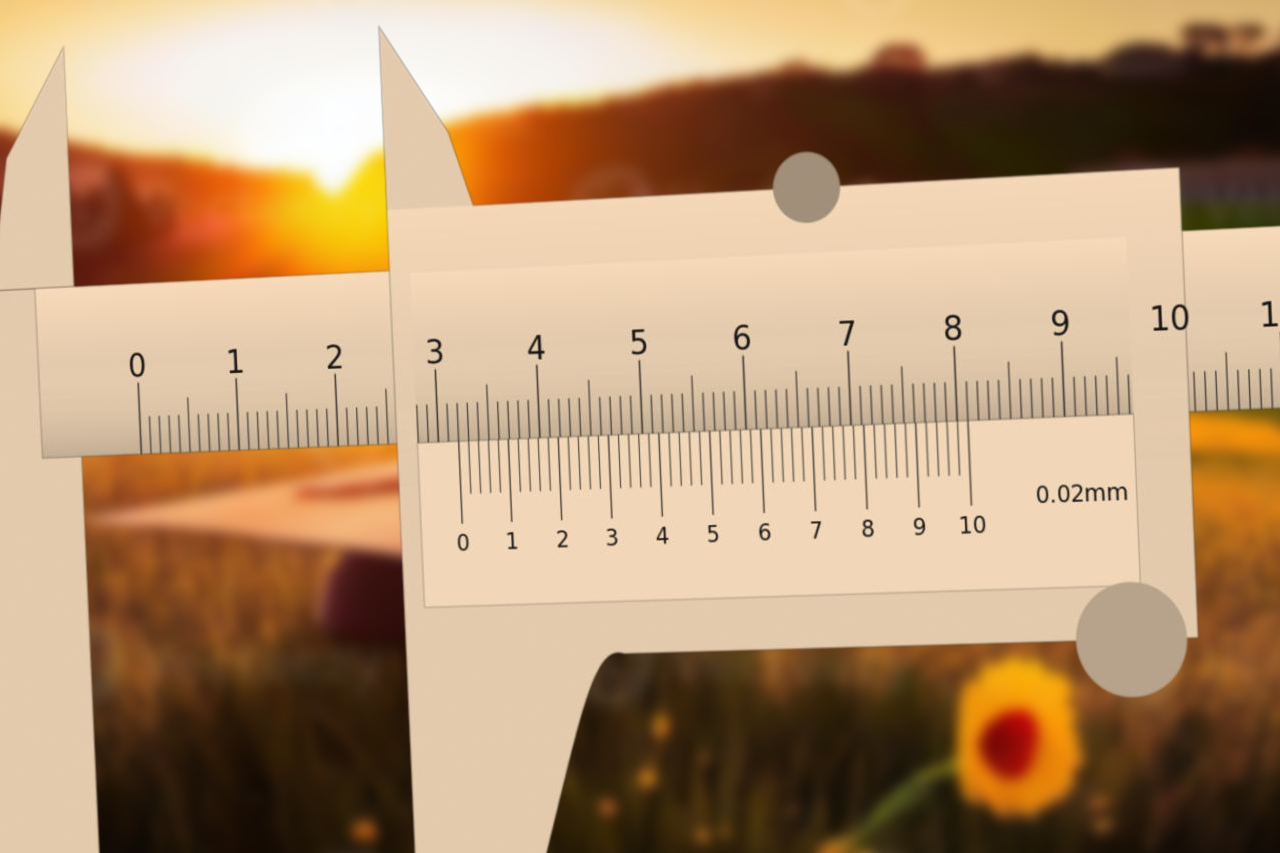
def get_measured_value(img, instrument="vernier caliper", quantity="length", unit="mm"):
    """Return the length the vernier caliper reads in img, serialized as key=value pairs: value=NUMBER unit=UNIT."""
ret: value=32.0 unit=mm
